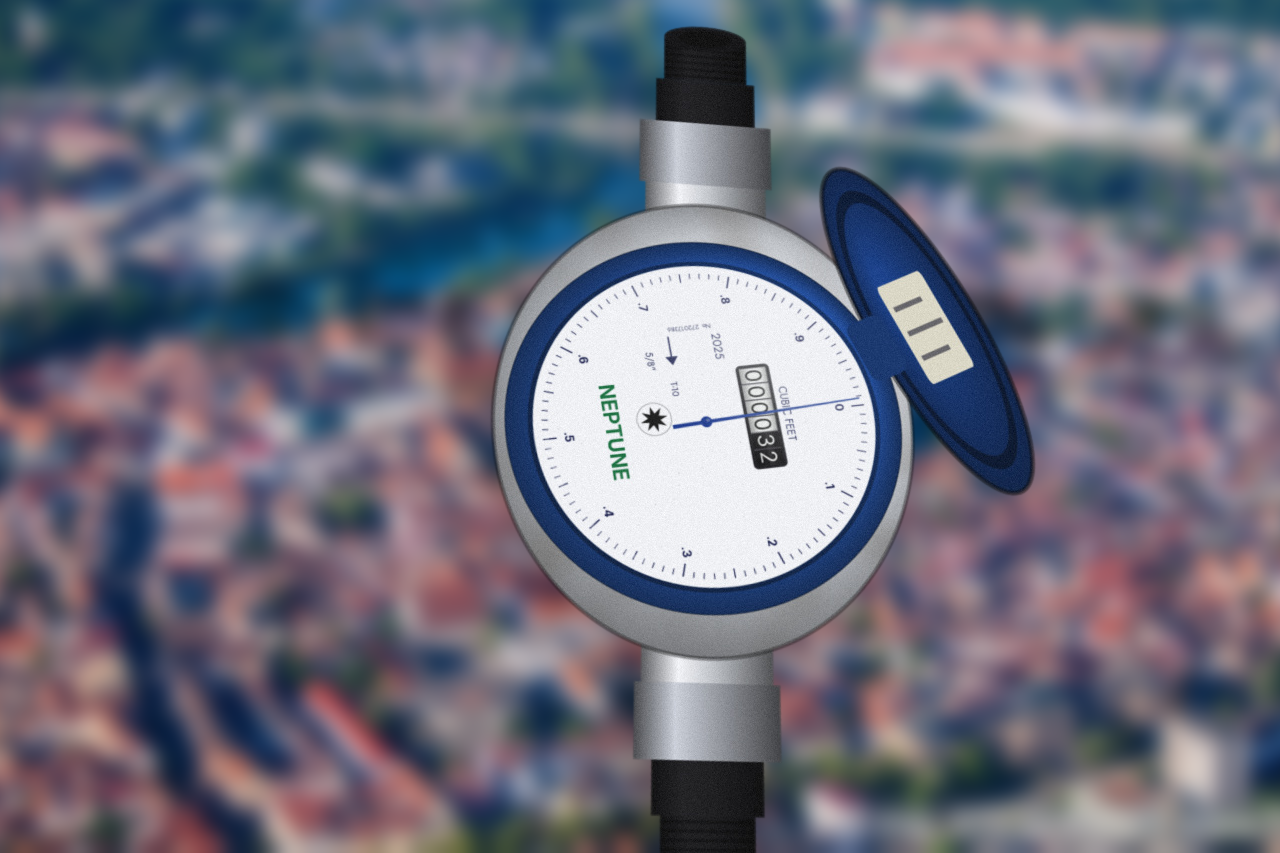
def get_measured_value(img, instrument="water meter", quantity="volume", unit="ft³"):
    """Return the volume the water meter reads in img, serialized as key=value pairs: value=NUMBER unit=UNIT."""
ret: value=31.99 unit=ft³
